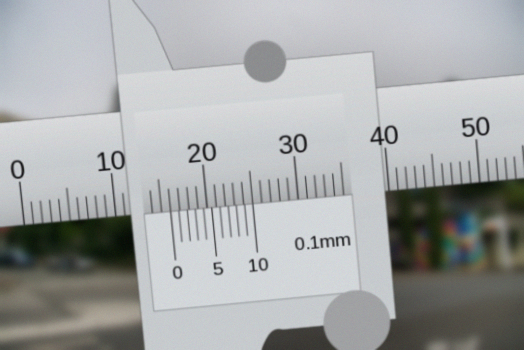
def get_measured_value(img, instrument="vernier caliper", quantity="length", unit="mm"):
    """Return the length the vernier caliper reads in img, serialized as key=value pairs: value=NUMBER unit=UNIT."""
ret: value=16.0 unit=mm
